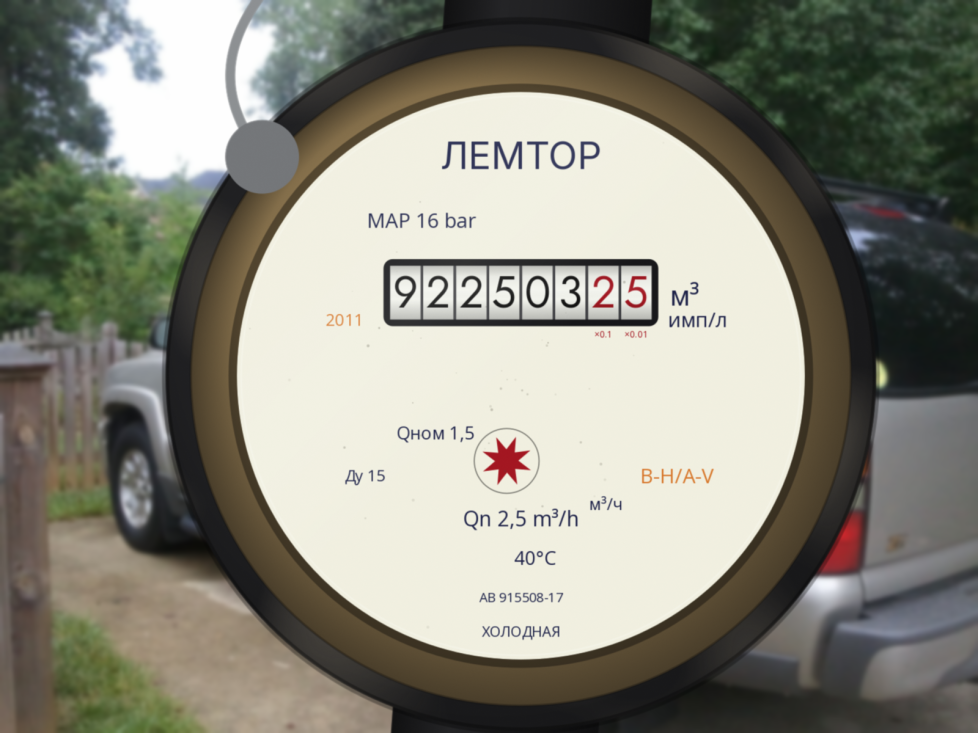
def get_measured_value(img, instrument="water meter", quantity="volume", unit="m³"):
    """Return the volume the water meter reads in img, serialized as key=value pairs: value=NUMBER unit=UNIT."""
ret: value=922503.25 unit=m³
